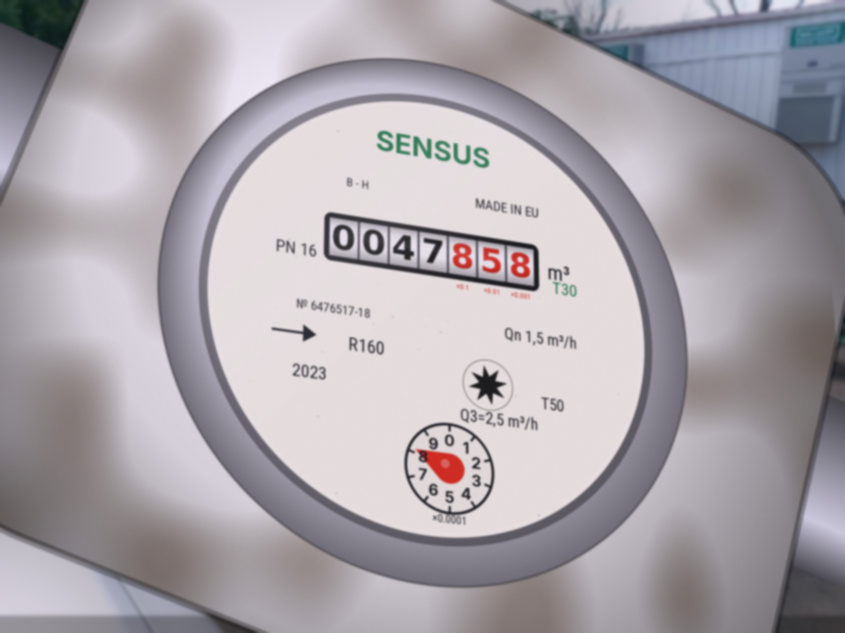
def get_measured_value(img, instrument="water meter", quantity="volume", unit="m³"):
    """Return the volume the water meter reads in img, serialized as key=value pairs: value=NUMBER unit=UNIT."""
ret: value=47.8588 unit=m³
